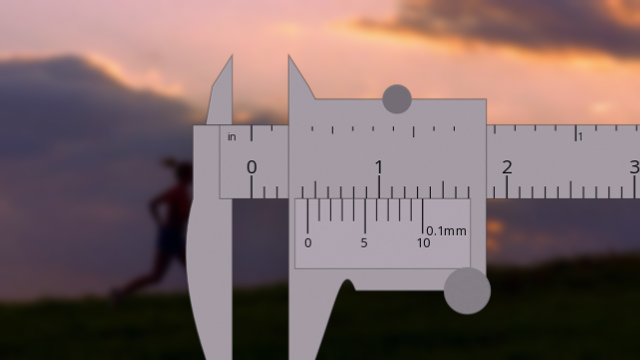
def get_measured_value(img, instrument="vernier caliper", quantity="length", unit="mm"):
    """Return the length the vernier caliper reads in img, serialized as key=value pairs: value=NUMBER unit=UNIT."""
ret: value=4.4 unit=mm
